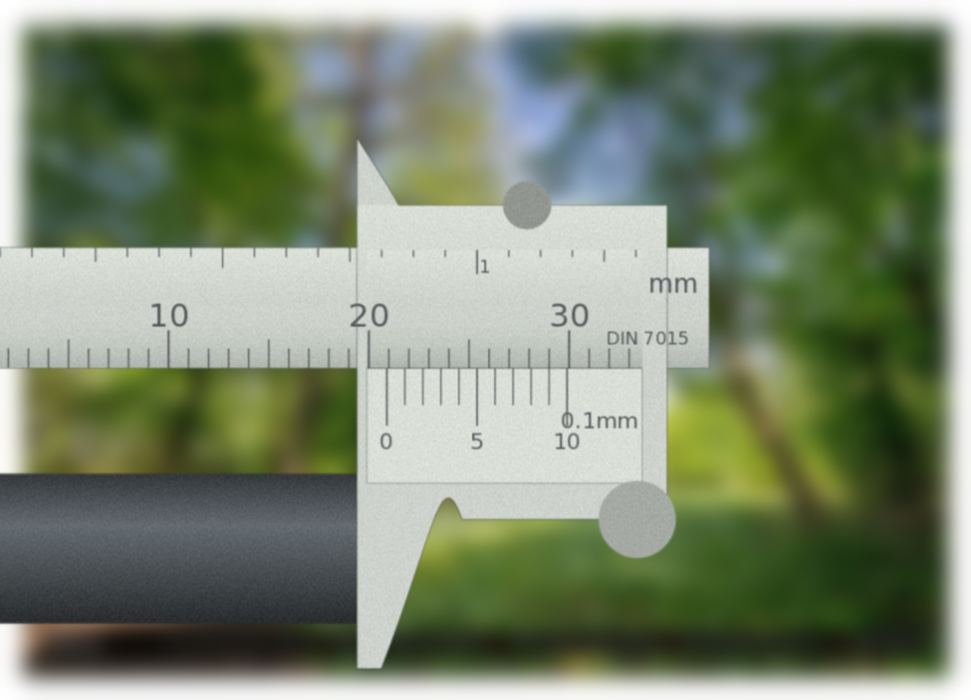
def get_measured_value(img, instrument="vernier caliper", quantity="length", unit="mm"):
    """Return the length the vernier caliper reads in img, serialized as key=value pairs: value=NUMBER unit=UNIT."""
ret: value=20.9 unit=mm
